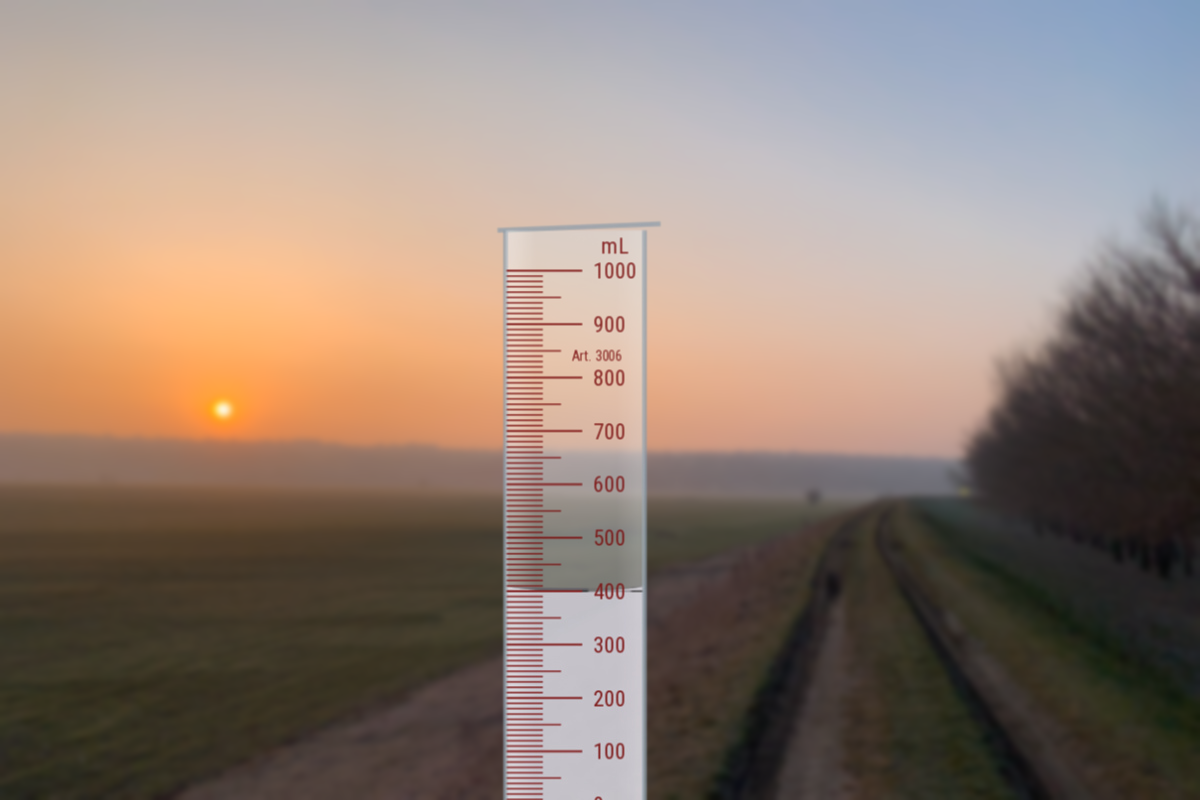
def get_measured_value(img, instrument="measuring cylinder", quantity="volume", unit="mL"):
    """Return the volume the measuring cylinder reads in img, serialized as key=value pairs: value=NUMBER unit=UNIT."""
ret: value=400 unit=mL
